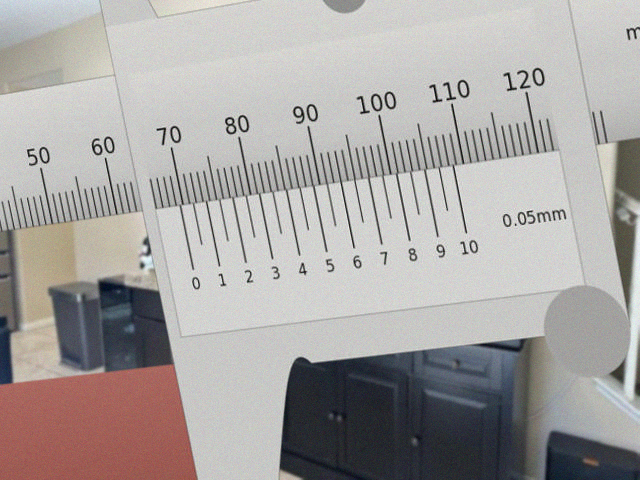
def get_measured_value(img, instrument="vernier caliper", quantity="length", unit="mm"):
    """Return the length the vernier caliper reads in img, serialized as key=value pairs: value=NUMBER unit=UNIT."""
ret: value=69.6 unit=mm
